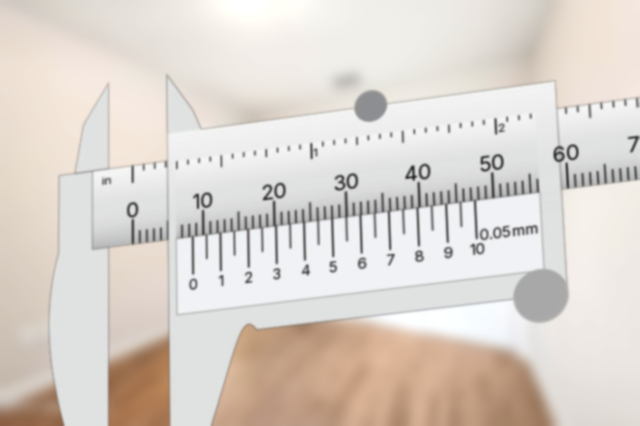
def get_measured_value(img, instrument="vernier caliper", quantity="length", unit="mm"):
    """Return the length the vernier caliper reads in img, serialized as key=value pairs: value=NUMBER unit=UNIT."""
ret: value=8.5 unit=mm
